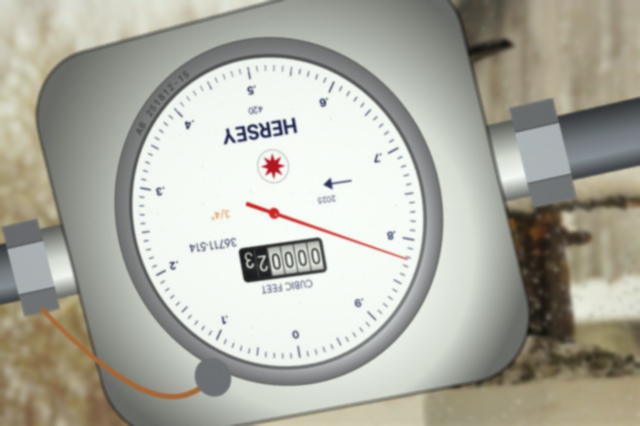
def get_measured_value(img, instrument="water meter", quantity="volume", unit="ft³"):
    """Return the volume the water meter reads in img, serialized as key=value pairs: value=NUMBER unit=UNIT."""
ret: value=22.82 unit=ft³
